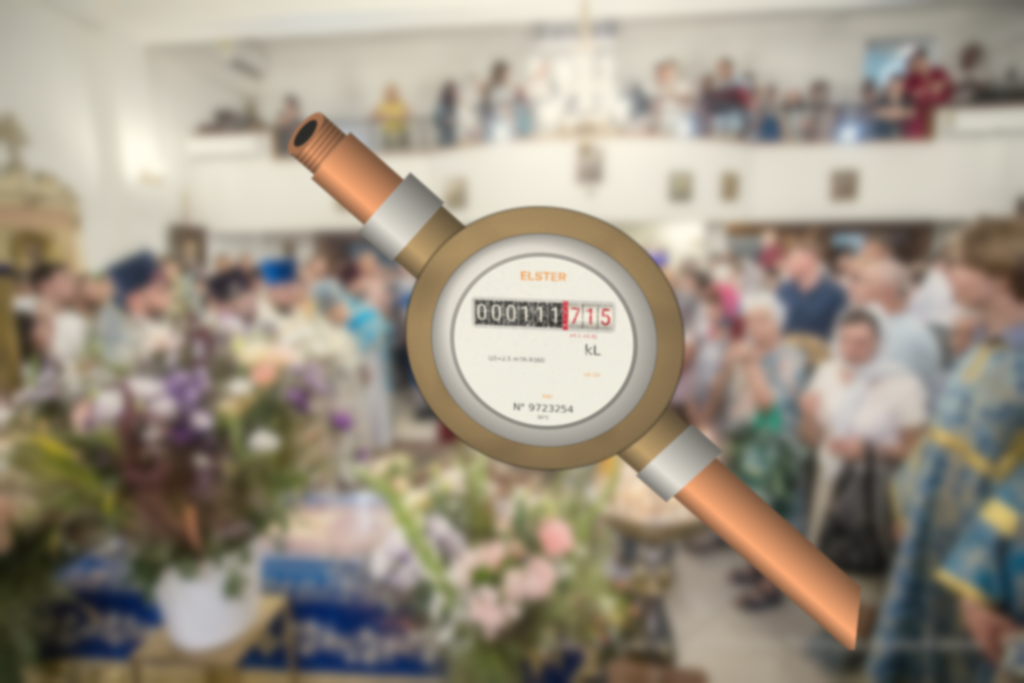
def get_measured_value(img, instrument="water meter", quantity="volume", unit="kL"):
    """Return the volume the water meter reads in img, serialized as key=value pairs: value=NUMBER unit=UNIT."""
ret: value=111.715 unit=kL
